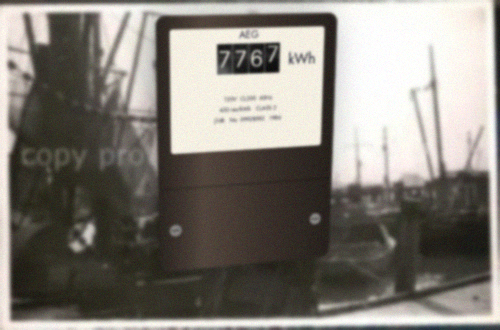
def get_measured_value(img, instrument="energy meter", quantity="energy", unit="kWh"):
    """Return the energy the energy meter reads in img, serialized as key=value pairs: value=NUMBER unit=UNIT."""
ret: value=7767 unit=kWh
